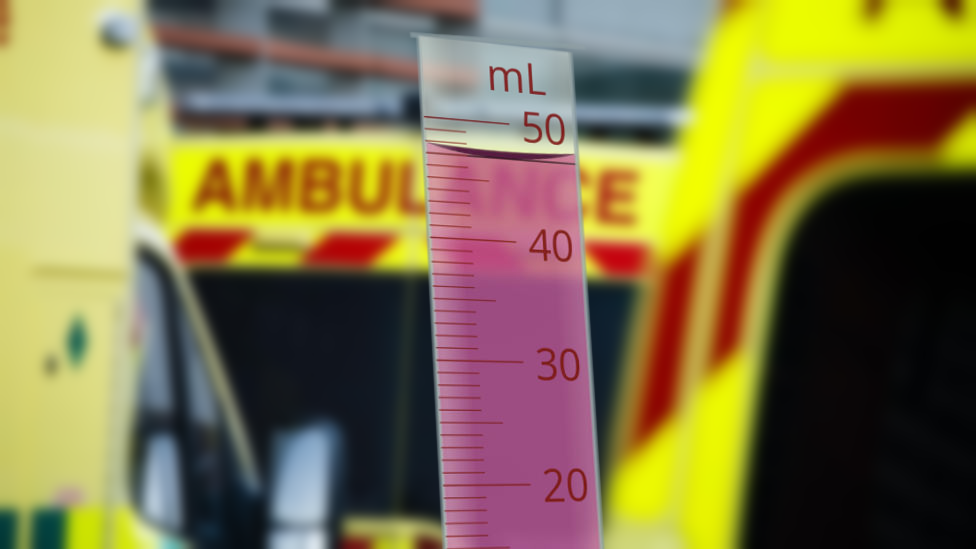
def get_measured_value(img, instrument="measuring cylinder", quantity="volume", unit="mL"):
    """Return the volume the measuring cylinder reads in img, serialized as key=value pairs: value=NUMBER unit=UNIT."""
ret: value=47 unit=mL
